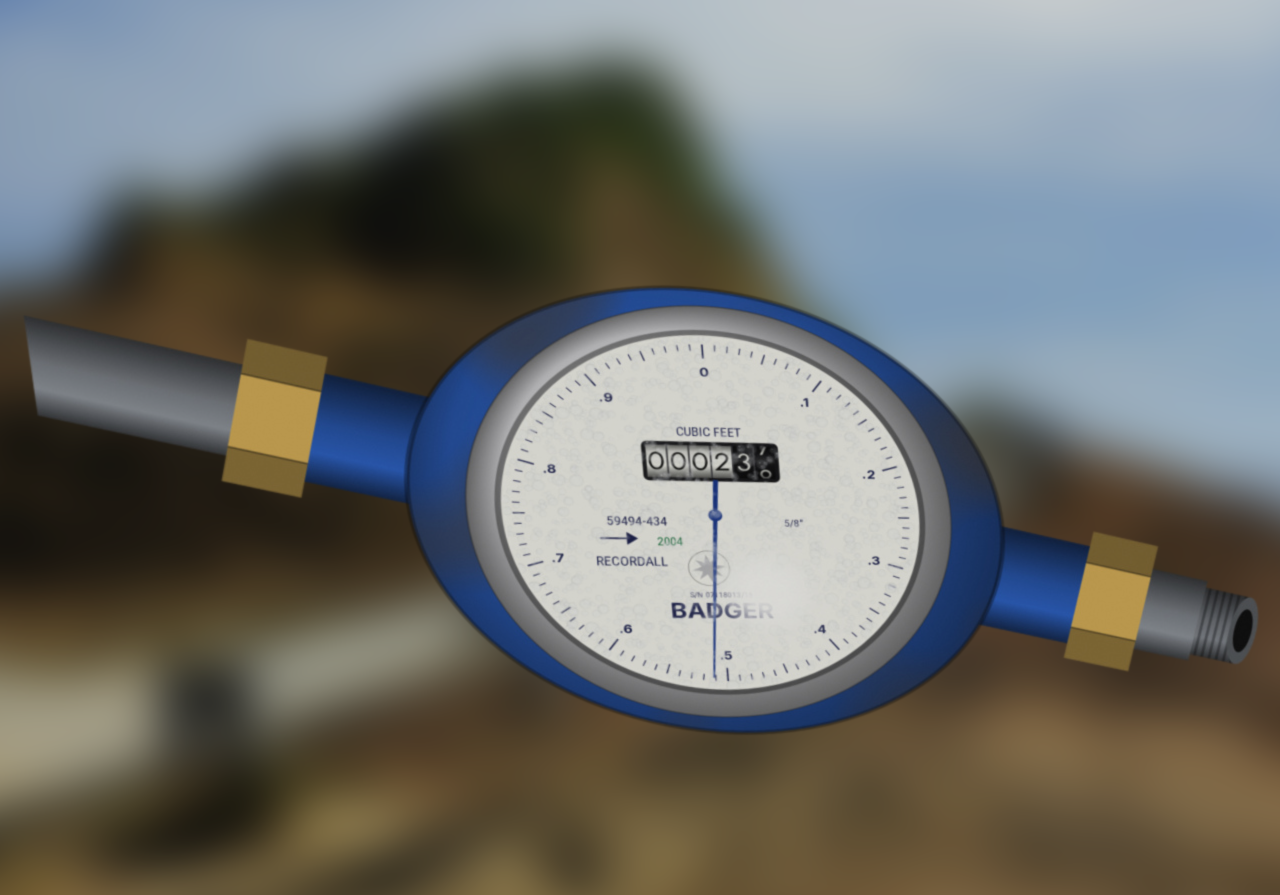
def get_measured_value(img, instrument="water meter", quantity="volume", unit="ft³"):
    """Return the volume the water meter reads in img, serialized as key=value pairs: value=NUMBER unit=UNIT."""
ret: value=237.51 unit=ft³
